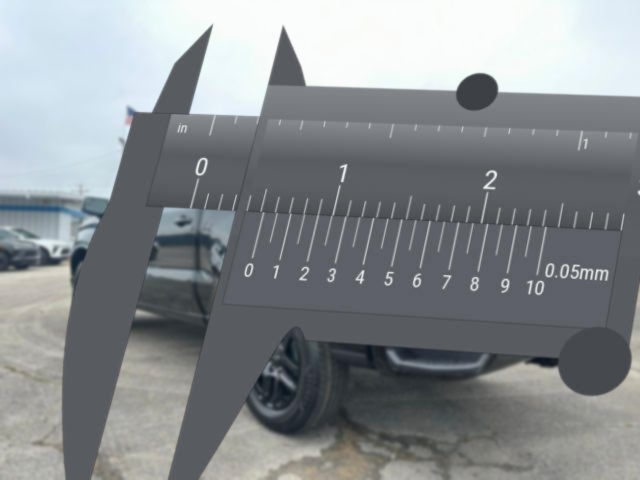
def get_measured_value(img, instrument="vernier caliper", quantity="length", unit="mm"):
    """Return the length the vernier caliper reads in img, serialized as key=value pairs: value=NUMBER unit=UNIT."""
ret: value=5.2 unit=mm
